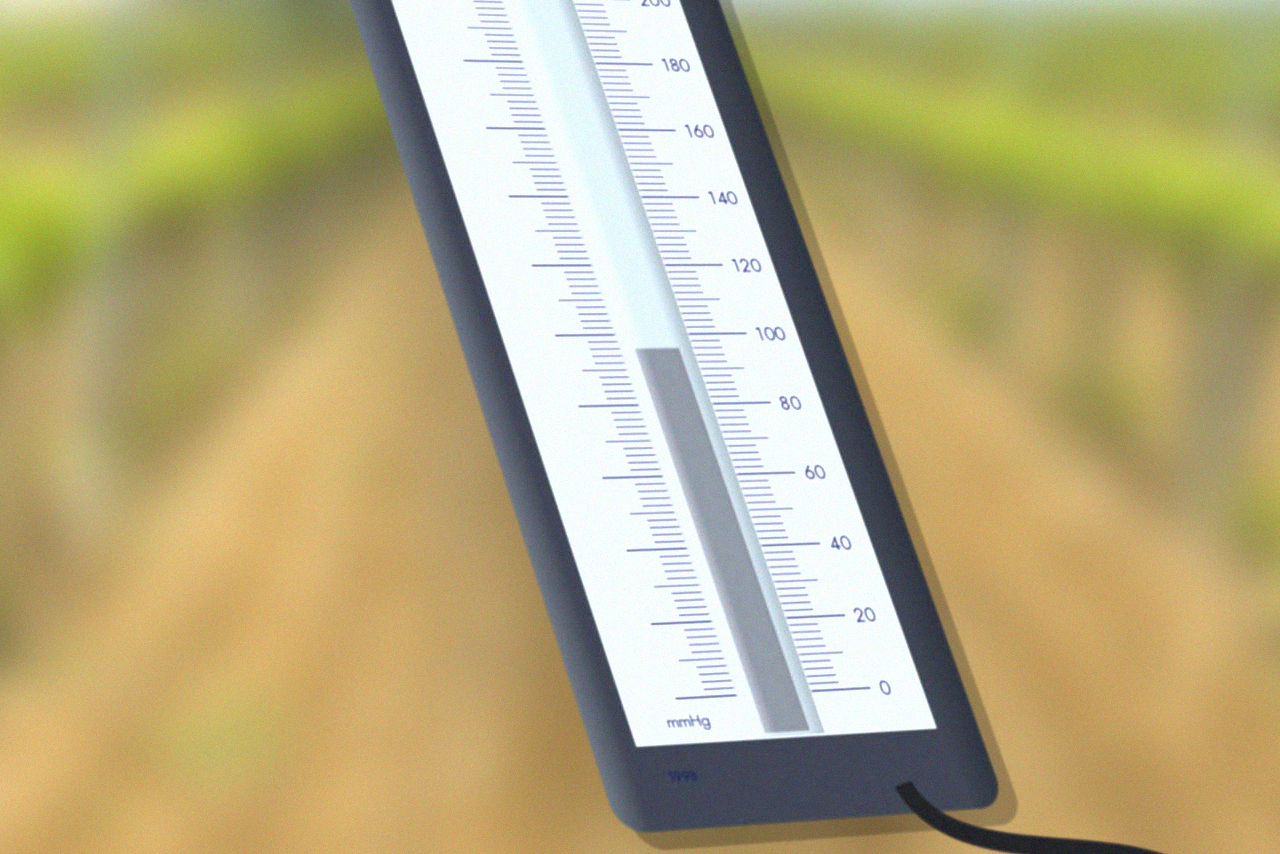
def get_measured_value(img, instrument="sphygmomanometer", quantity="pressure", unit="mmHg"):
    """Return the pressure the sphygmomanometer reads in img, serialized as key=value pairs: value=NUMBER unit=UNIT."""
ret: value=96 unit=mmHg
